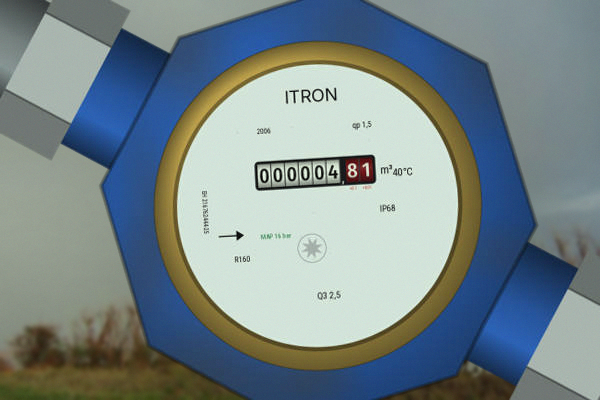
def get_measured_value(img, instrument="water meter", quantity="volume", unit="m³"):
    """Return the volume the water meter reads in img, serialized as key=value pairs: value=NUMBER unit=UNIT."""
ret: value=4.81 unit=m³
